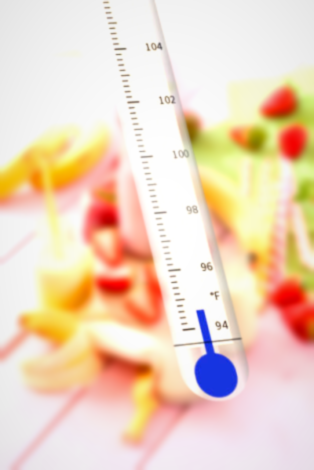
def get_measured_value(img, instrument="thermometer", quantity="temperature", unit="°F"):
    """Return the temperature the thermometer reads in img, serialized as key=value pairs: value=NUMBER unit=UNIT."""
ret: value=94.6 unit=°F
